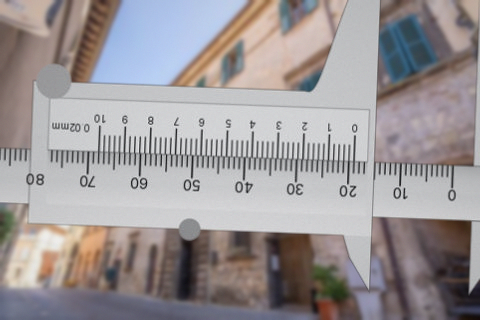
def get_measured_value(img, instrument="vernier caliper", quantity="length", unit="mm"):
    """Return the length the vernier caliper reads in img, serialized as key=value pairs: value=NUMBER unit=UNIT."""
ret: value=19.0 unit=mm
